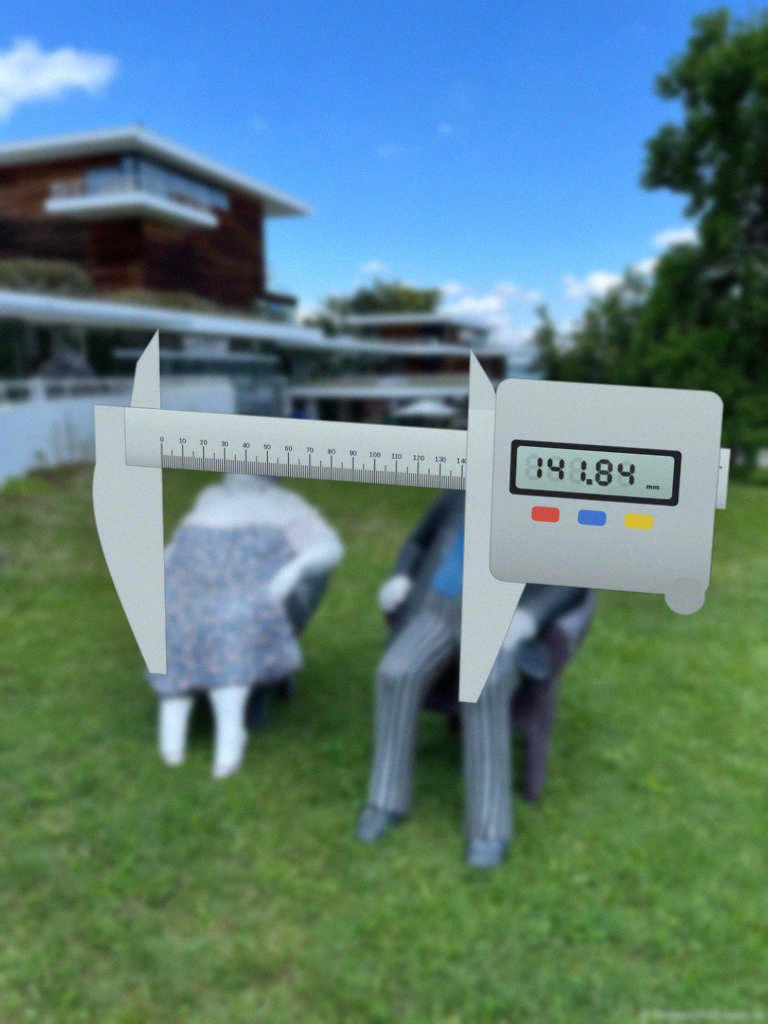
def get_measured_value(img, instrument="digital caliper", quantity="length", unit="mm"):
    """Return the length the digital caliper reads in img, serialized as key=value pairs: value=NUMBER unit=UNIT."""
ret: value=141.84 unit=mm
